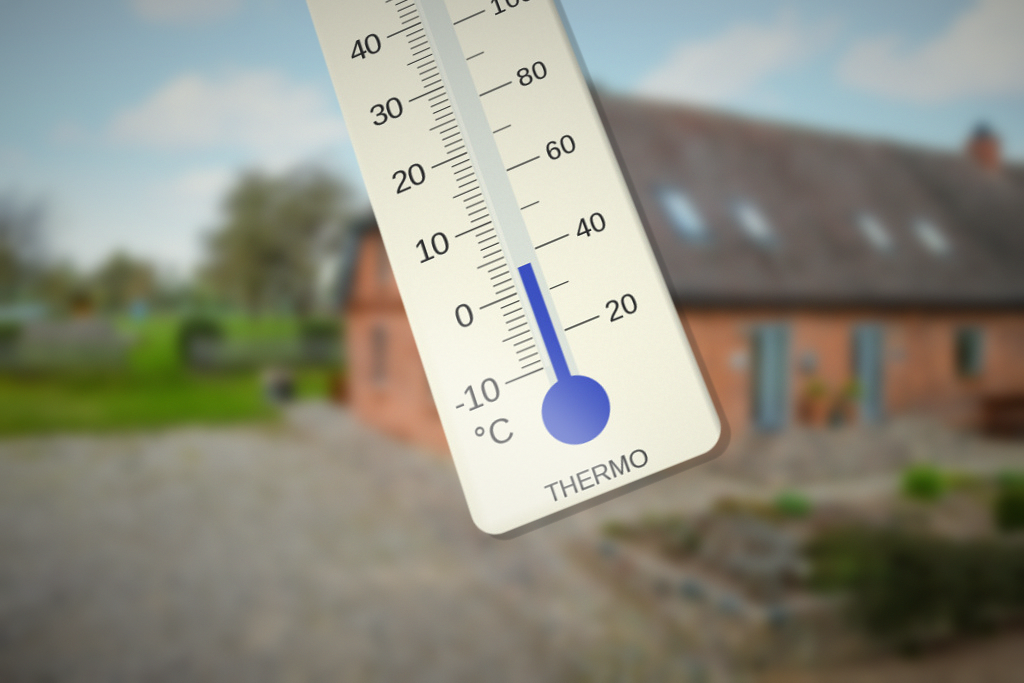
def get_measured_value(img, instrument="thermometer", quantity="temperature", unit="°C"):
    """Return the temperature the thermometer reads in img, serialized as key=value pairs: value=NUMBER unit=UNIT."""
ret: value=3 unit=°C
